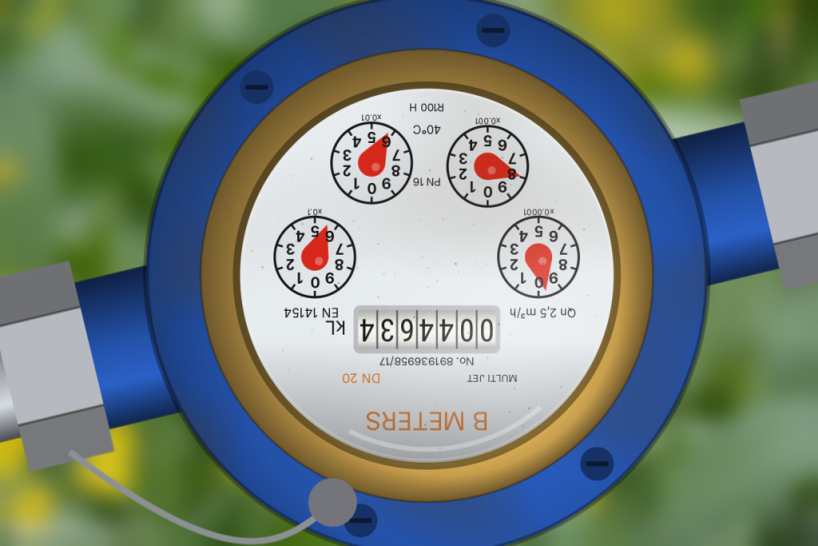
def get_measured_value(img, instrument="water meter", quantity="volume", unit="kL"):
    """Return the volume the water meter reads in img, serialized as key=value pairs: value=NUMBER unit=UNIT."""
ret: value=44634.5579 unit=kL
